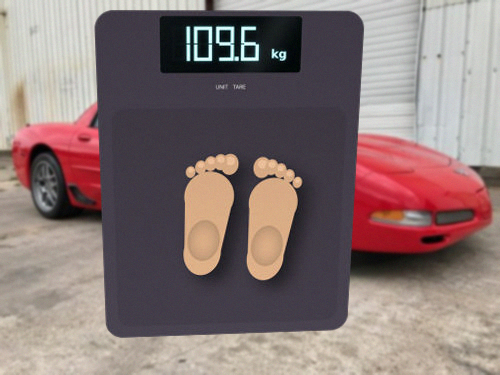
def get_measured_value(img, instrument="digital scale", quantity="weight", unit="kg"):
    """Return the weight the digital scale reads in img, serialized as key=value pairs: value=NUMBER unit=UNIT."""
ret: value=109.6 unit=kg
